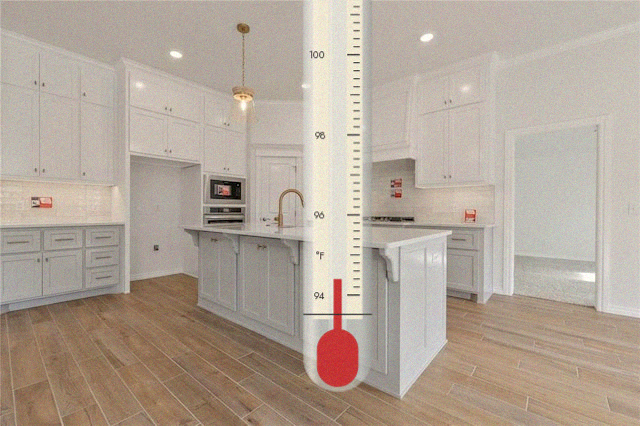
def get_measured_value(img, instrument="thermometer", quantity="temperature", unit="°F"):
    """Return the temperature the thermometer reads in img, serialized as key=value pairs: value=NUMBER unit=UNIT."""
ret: value=94.4 unit=°F
